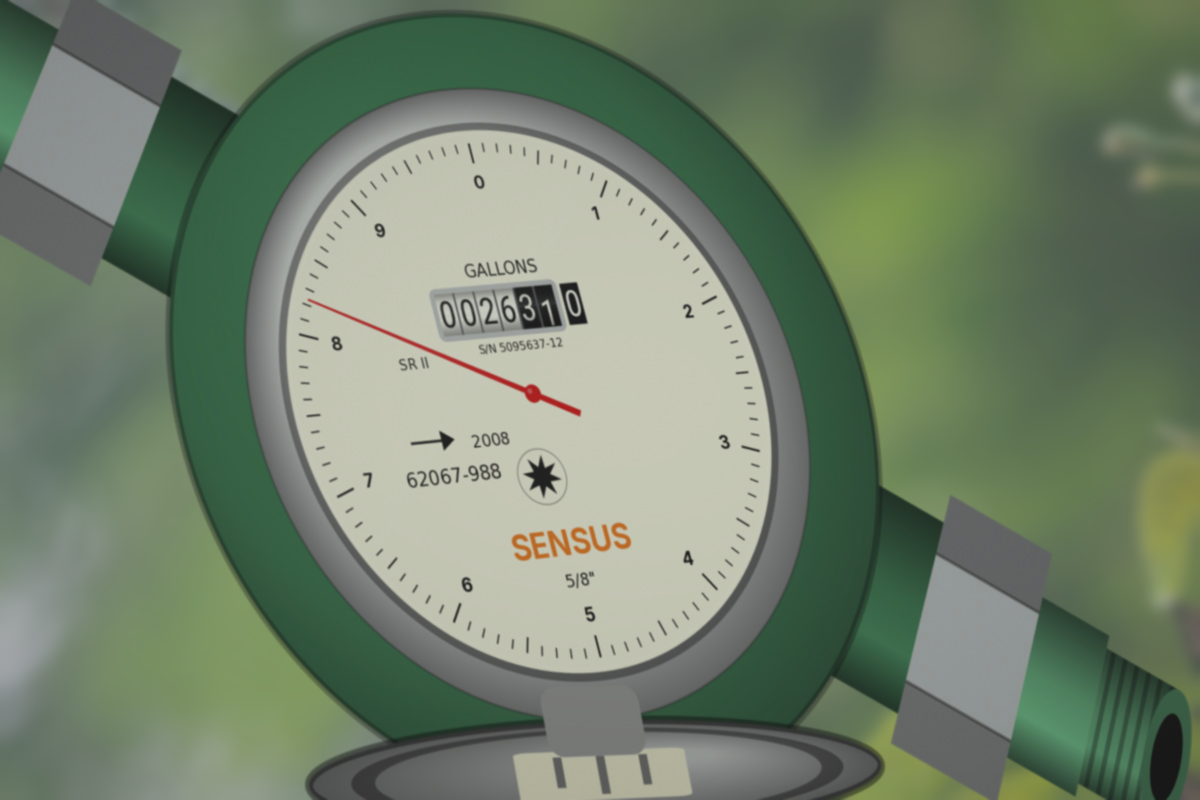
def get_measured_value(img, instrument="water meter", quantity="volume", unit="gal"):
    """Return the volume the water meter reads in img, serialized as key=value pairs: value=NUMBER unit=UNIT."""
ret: value=26308.2 unit=gal
